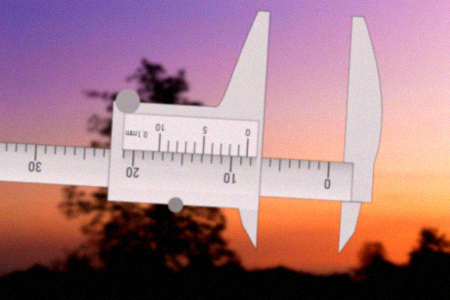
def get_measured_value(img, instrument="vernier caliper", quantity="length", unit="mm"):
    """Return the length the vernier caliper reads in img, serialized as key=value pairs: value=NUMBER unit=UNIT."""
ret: value=8.4 unit=mm
